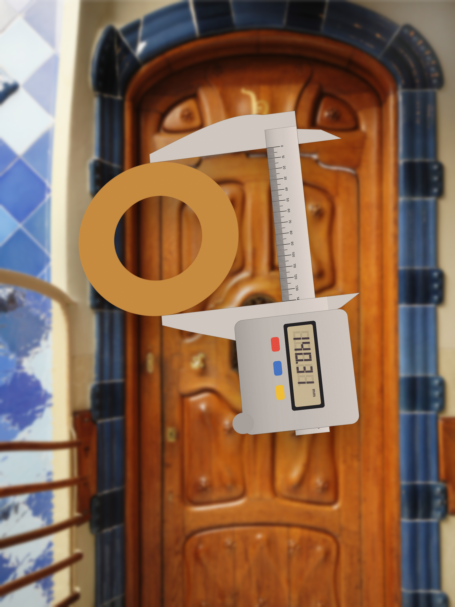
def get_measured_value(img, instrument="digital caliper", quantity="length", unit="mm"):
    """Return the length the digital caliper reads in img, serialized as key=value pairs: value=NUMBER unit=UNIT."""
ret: value=140.31 unit=mm
